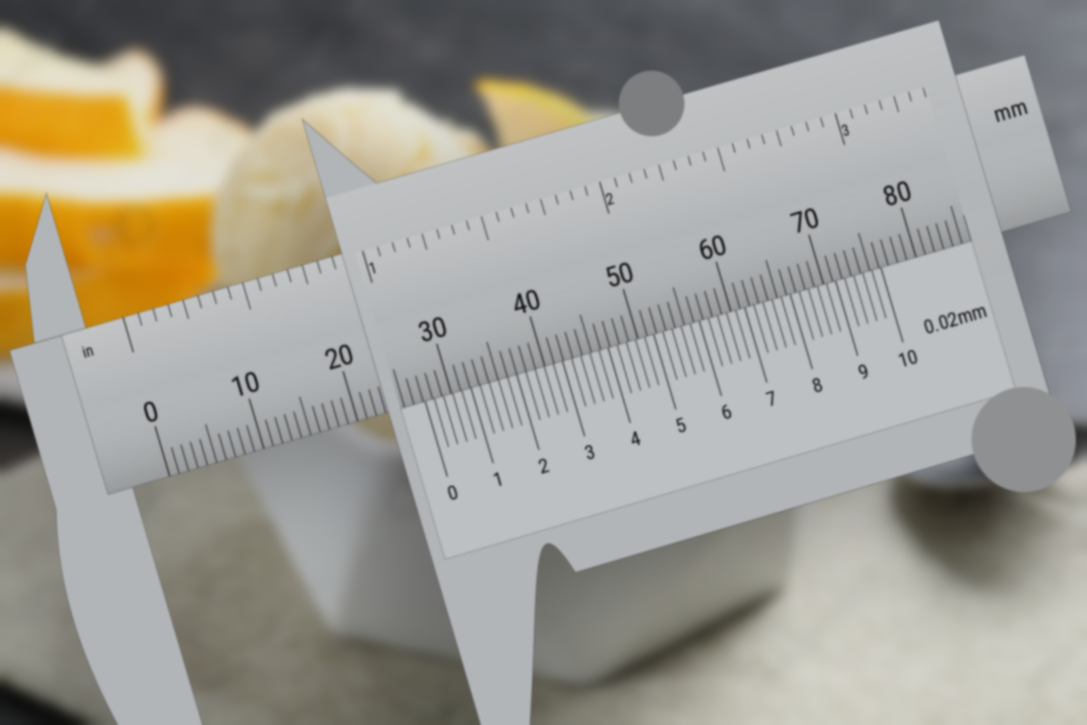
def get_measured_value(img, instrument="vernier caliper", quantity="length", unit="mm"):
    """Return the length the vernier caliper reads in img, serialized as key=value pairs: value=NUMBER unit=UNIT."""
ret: value=27.2 unit=mm
